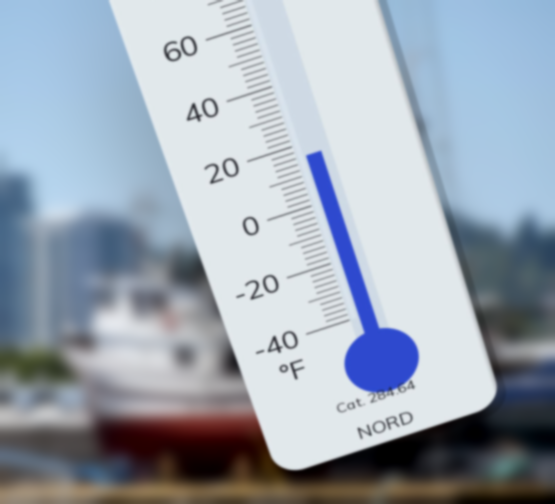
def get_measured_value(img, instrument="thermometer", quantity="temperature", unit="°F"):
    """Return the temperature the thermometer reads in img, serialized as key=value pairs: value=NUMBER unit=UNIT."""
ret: value=16 unit=°F
